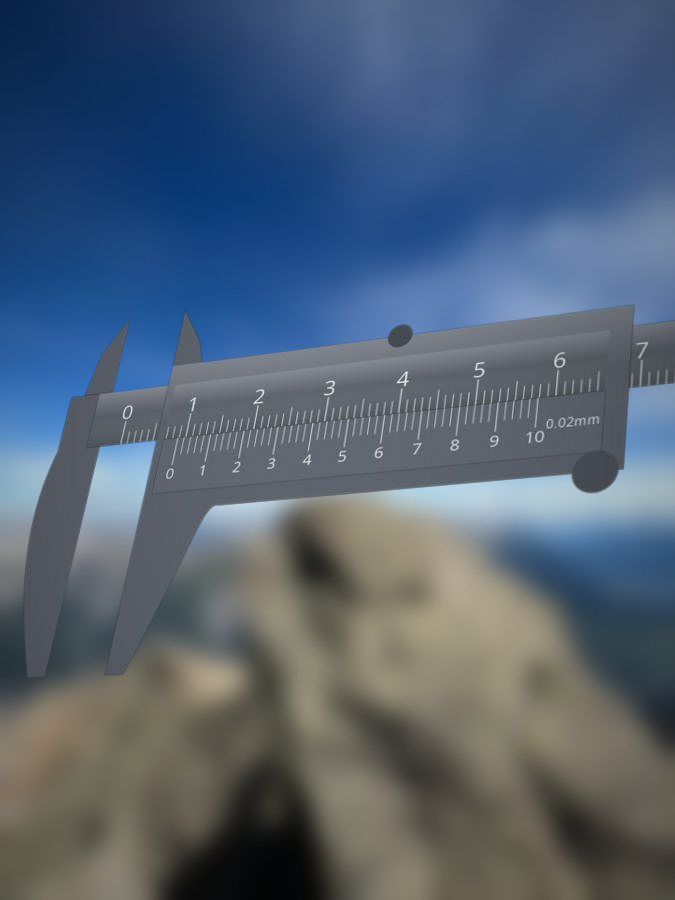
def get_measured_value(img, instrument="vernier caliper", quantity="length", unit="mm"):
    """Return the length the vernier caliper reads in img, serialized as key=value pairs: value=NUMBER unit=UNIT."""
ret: value=8.8 unit=mm
